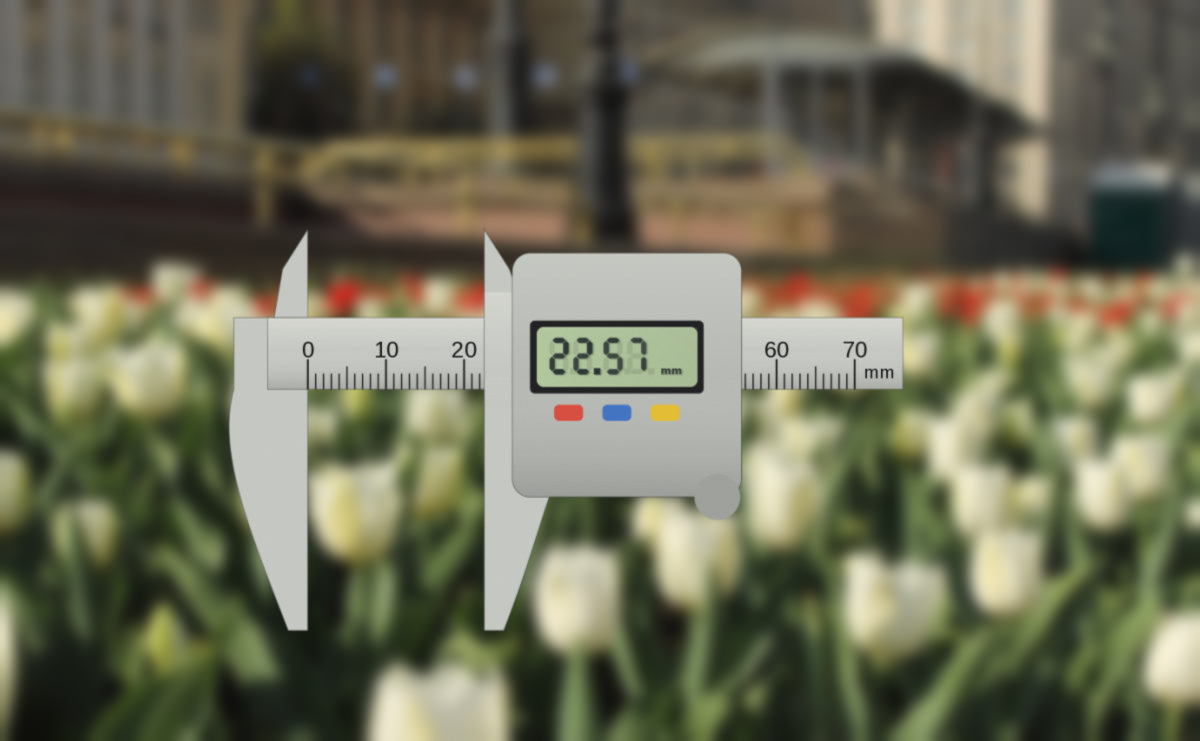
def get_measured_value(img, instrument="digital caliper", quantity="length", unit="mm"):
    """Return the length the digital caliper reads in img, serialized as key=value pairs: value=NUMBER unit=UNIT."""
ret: value=22.57 unit=mm
